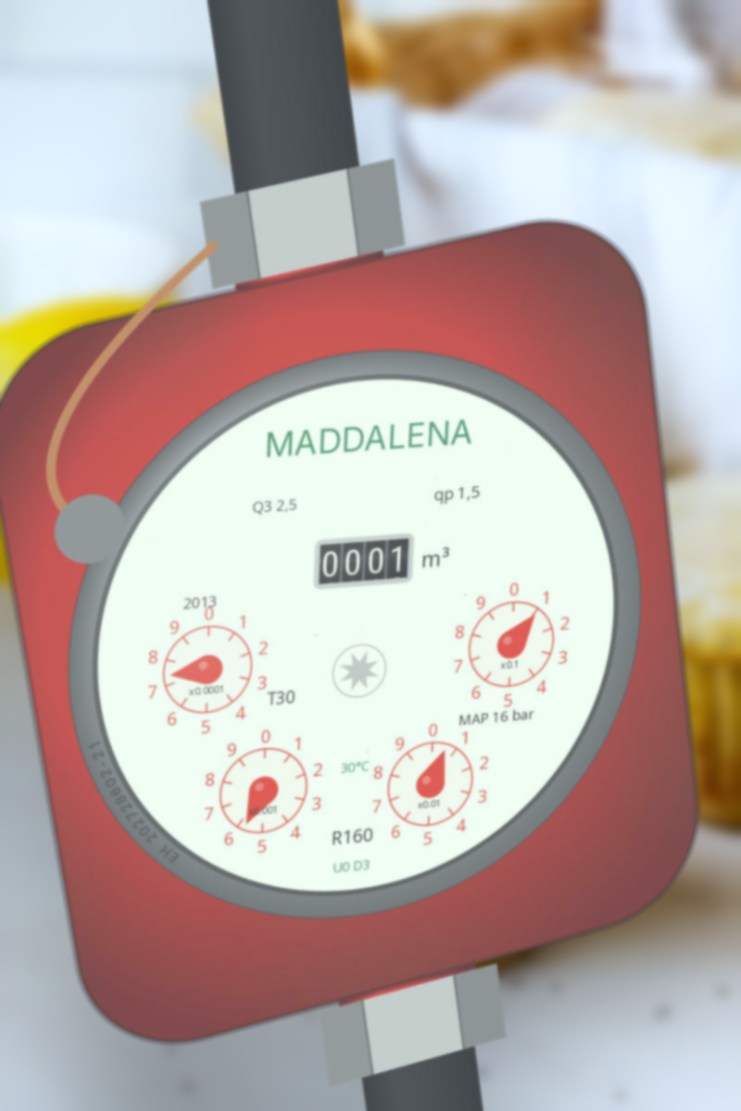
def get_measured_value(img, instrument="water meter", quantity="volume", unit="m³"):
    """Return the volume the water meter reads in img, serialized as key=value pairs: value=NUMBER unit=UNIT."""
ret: value=1.1057 unit=m³
